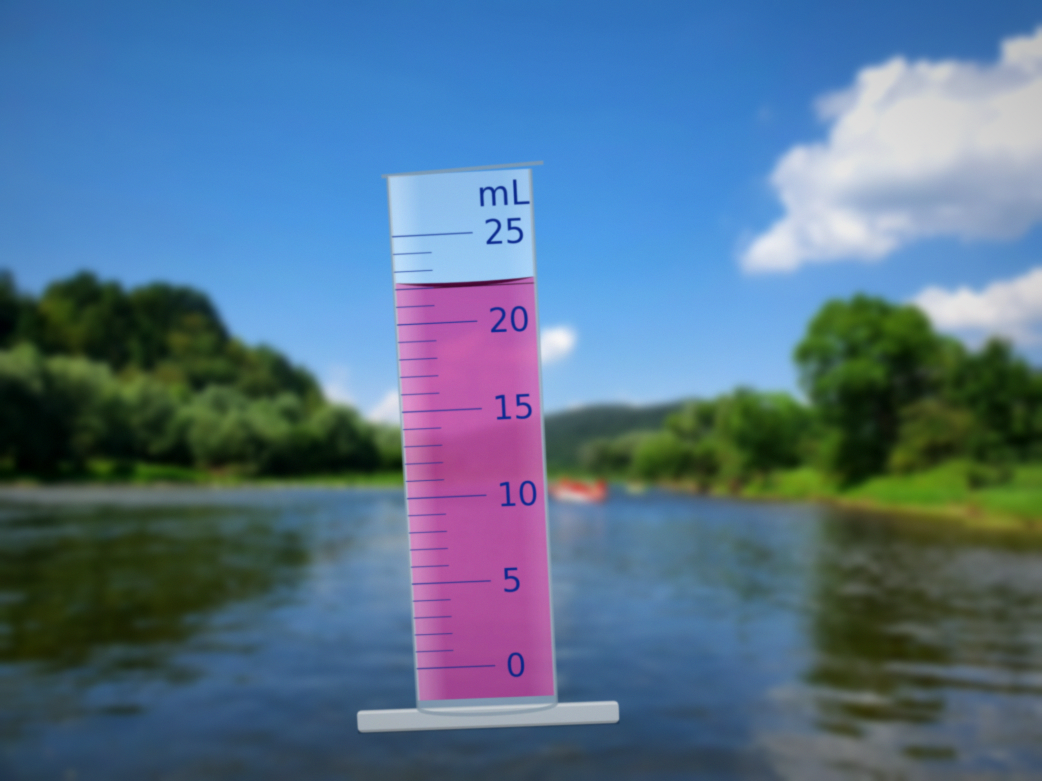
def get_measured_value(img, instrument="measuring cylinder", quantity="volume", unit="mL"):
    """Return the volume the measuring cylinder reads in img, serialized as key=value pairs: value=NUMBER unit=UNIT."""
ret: value=22 unit=mL
